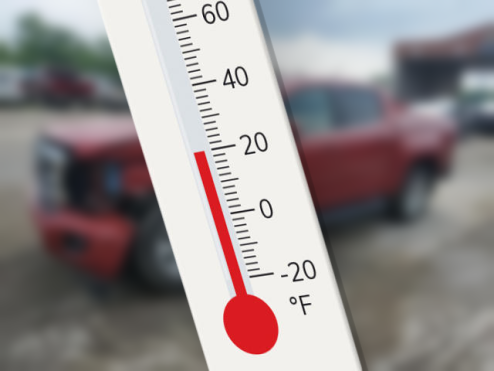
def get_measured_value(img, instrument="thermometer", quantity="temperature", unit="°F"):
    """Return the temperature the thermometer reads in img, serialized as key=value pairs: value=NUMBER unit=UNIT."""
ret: value=20 unit=°F
